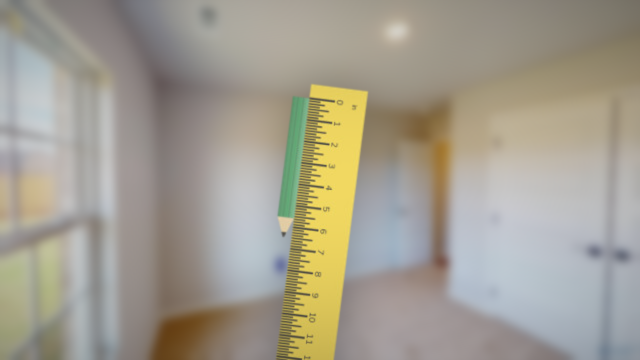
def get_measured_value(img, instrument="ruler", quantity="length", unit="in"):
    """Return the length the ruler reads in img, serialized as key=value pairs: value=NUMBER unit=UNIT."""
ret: value=6.5 unit=in
